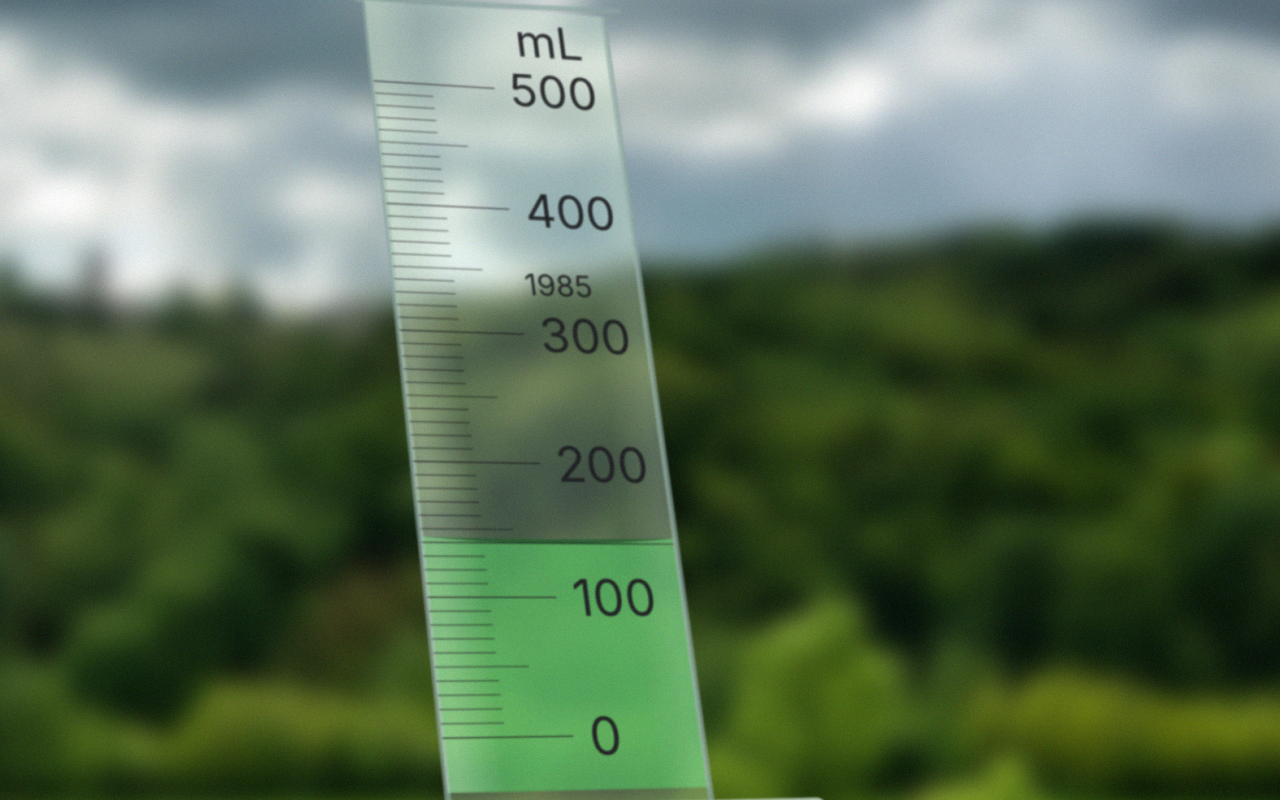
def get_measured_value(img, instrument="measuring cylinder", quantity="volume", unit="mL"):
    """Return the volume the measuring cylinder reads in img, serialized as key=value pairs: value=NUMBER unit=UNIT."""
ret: value=140 unit=mL
